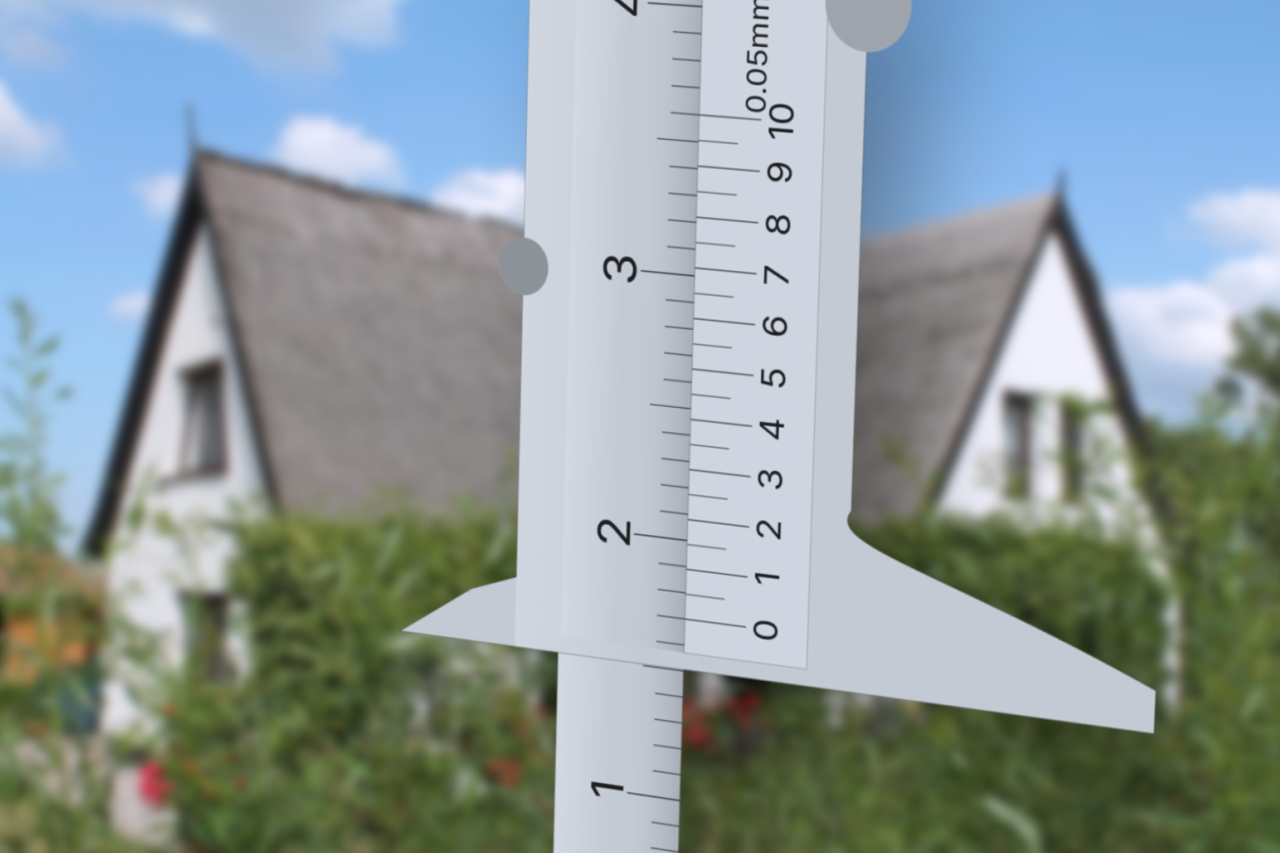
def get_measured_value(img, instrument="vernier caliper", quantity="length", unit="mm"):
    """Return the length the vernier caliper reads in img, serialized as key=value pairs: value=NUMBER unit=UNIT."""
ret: value=17.00 unit=mm
